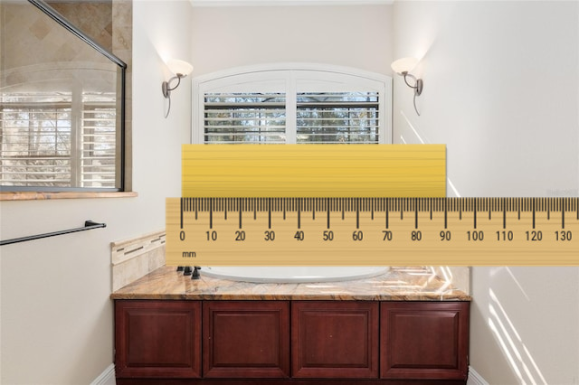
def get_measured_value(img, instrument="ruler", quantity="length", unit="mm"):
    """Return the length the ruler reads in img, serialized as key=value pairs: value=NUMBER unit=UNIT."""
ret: value=90 unit=mm
